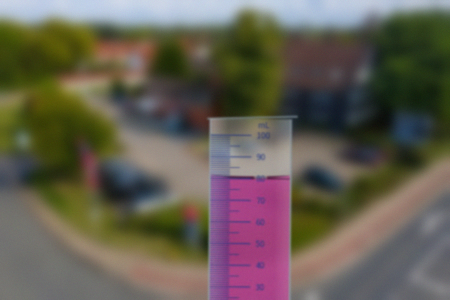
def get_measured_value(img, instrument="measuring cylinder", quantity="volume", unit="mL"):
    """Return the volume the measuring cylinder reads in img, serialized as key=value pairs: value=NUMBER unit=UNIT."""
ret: value=80 unit=mL
